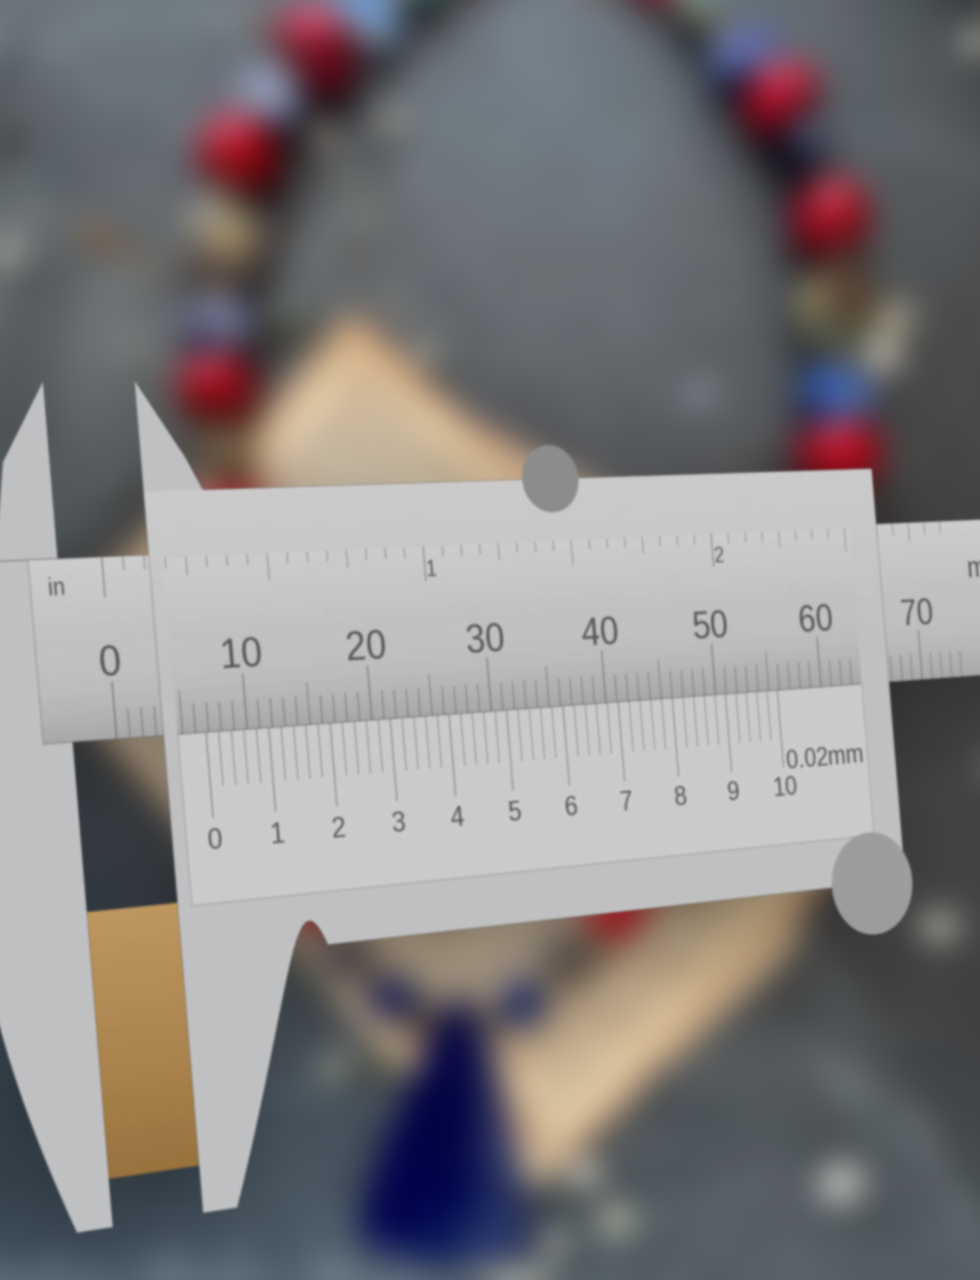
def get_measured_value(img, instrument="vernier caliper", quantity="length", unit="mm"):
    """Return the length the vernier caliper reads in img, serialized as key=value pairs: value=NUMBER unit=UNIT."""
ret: value=6.8 unit=mm
